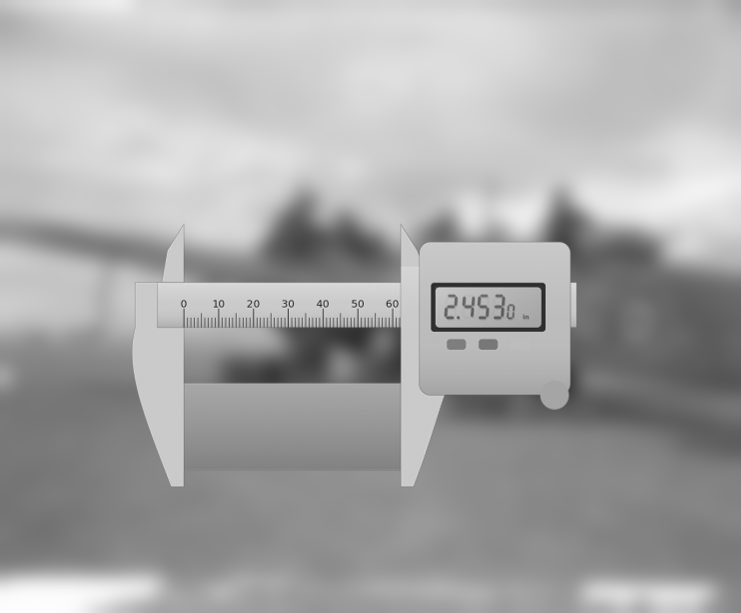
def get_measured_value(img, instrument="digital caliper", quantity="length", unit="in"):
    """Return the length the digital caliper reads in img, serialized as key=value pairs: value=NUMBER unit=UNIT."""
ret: value=2.4530 unit=in
